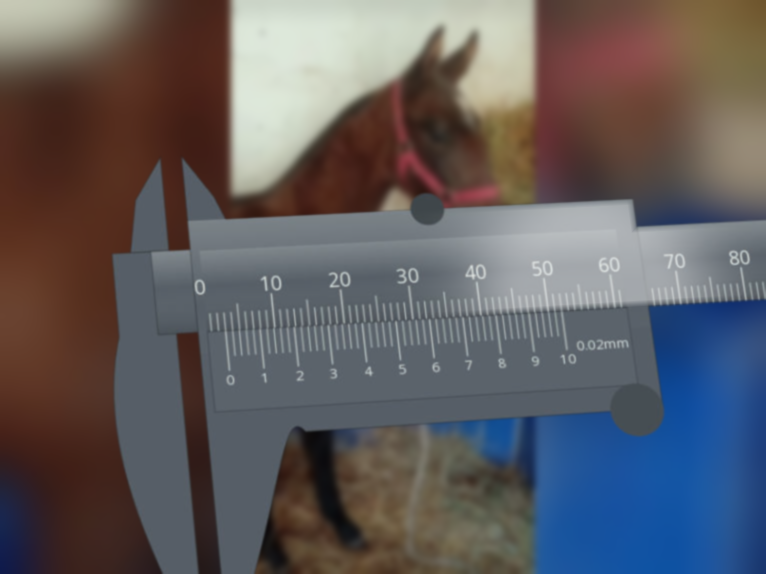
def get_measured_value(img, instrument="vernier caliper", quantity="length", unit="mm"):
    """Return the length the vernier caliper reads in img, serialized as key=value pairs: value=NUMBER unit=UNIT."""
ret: value=3.0 unit=mm
